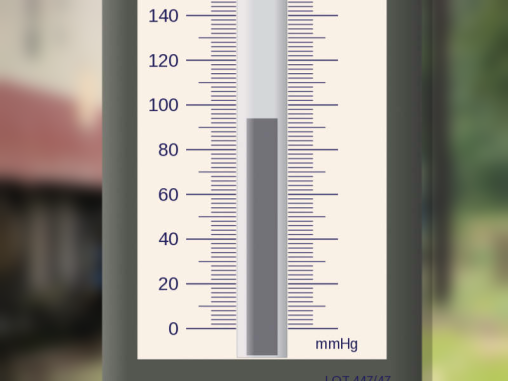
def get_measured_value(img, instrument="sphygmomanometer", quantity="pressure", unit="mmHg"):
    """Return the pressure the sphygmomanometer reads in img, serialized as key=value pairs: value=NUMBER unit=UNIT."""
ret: value=94 unit=mmHg
